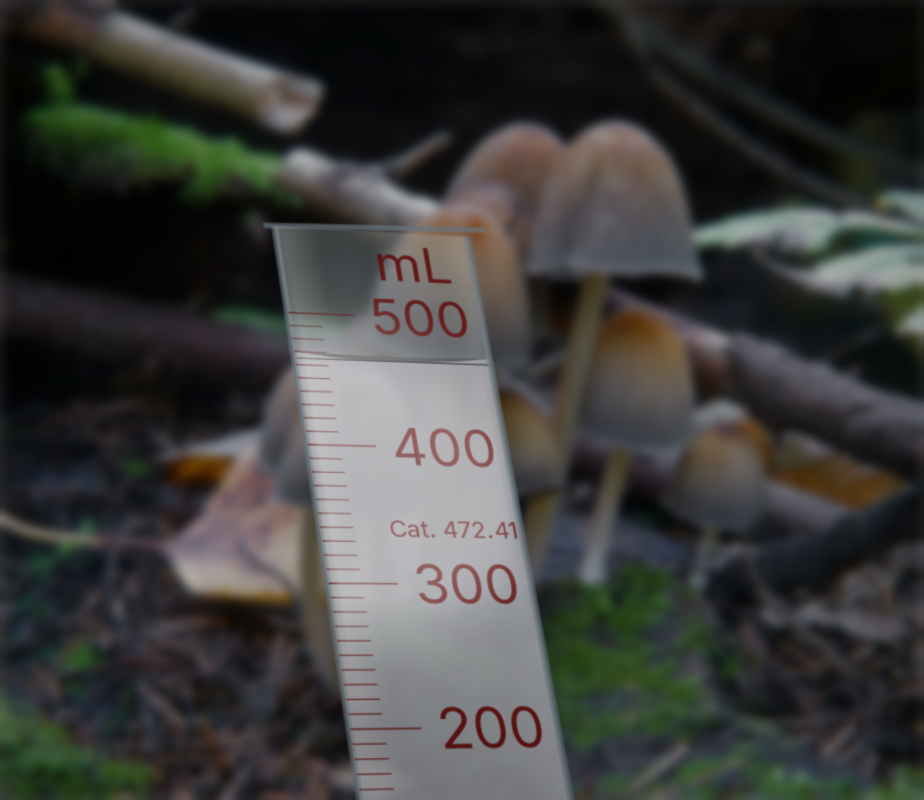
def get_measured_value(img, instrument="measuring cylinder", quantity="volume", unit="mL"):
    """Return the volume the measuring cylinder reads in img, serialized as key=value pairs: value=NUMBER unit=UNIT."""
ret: value=465 unit=mL
